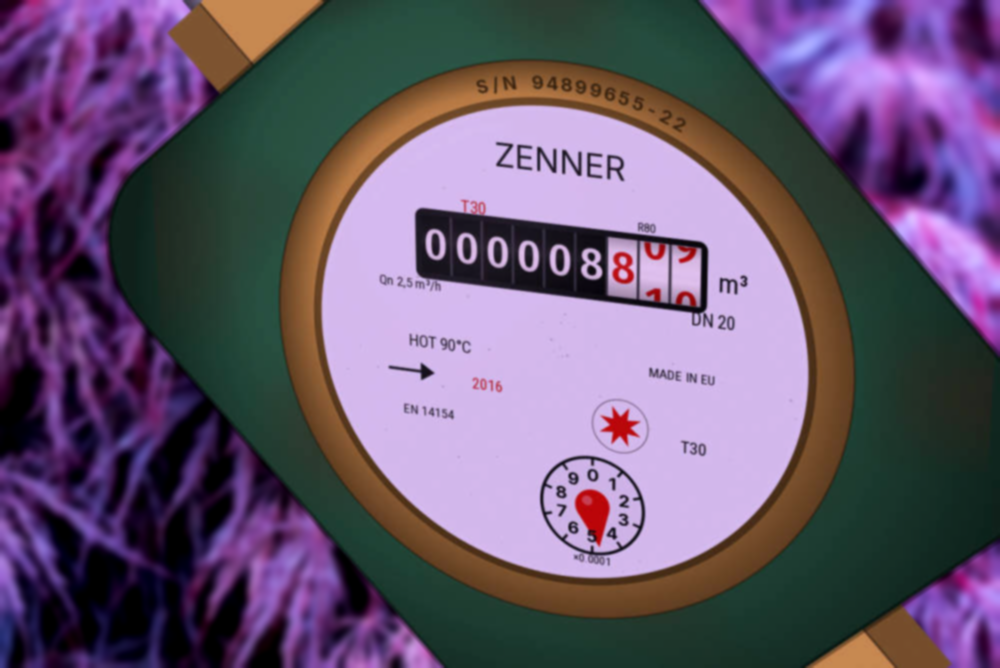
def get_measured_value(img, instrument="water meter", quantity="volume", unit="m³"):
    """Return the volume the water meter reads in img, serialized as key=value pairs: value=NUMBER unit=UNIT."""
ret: value=8.8094 unit=m³
